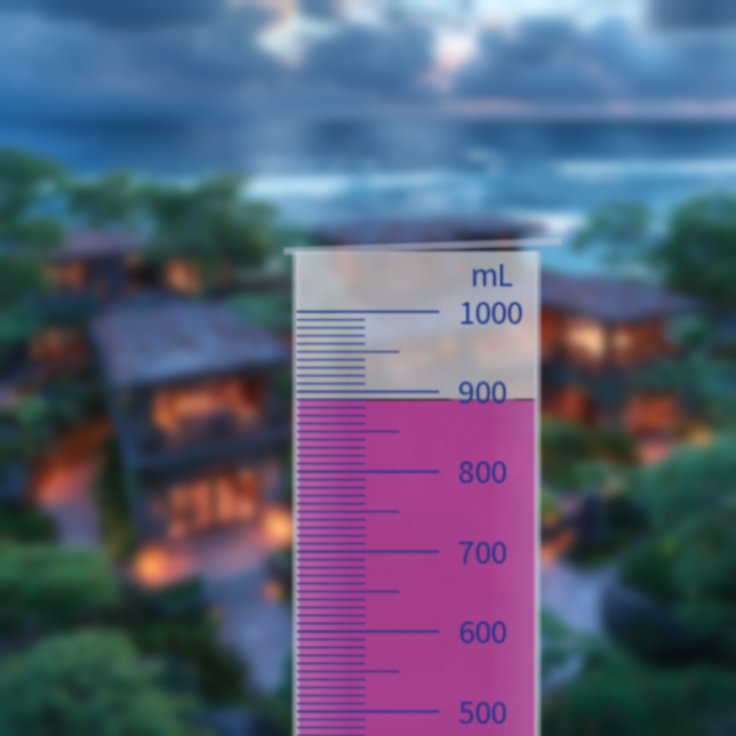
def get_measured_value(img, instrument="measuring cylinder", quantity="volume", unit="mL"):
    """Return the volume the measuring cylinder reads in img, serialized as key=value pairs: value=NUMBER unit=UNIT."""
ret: value=890 unit=mL
